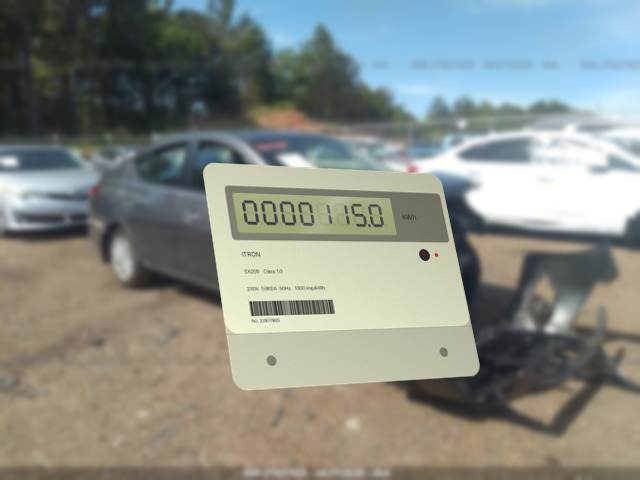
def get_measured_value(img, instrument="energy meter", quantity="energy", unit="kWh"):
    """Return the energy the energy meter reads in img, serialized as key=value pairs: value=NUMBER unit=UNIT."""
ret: value=115.0 unit=kWh
